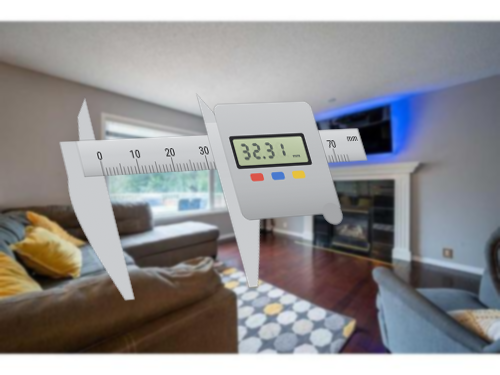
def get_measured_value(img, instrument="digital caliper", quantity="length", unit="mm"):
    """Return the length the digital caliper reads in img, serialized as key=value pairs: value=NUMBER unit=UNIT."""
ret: value=32.31 unit=mm
